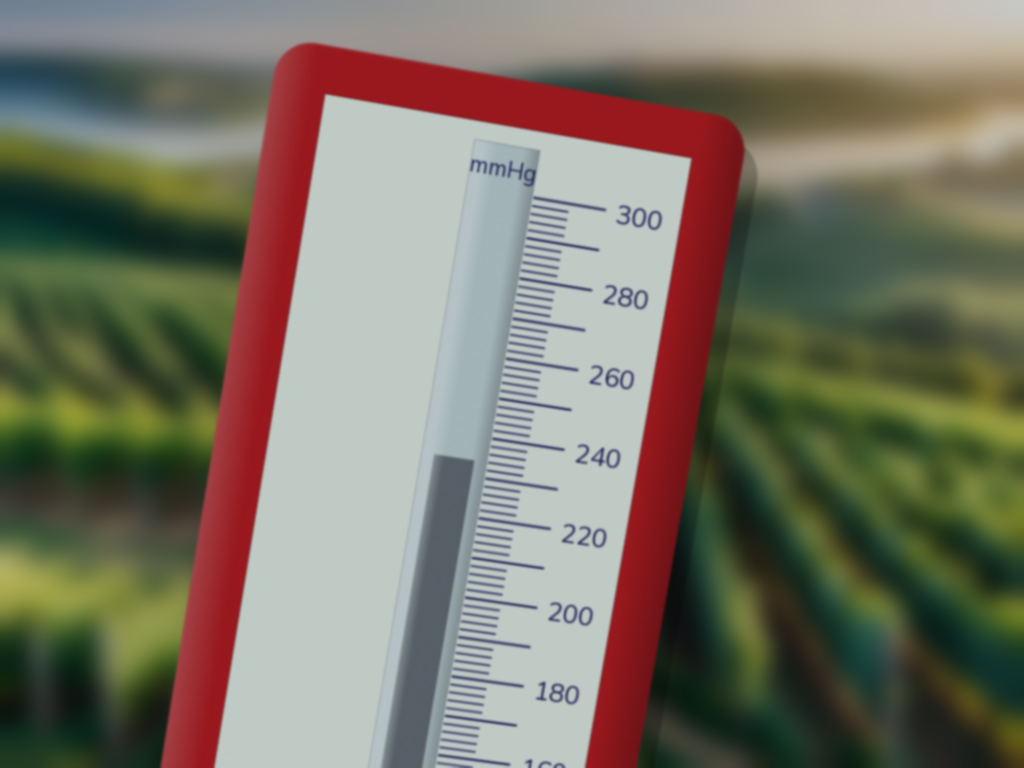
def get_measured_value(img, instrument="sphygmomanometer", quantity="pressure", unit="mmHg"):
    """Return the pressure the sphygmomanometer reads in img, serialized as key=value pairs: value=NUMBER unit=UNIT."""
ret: value=234 unit=mmHg
